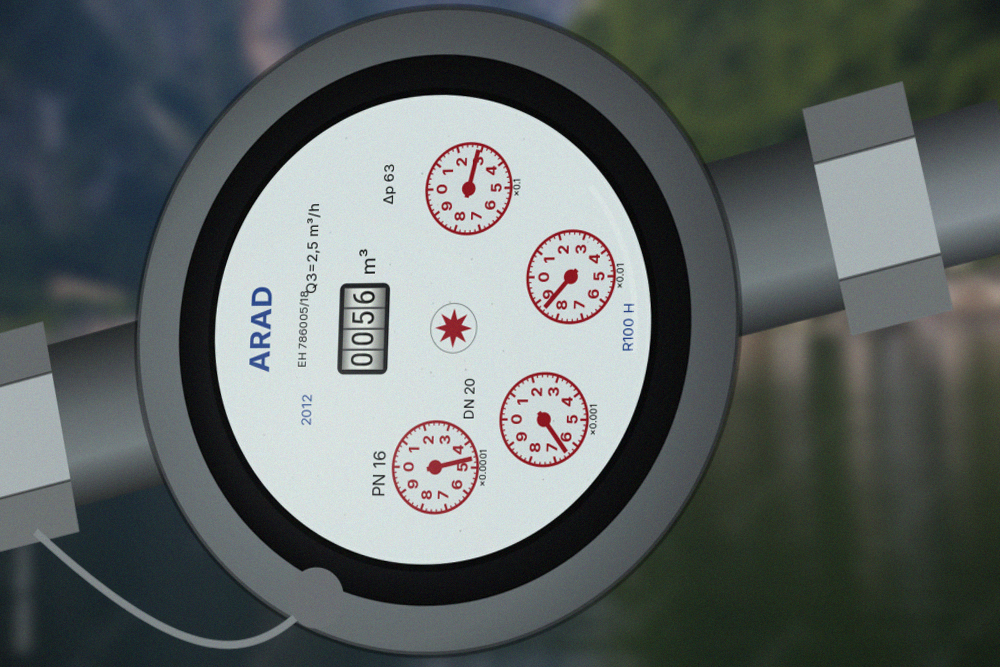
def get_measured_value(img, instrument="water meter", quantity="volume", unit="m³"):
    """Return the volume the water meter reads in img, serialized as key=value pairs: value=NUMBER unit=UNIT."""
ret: value=56.2864 unit=m³
